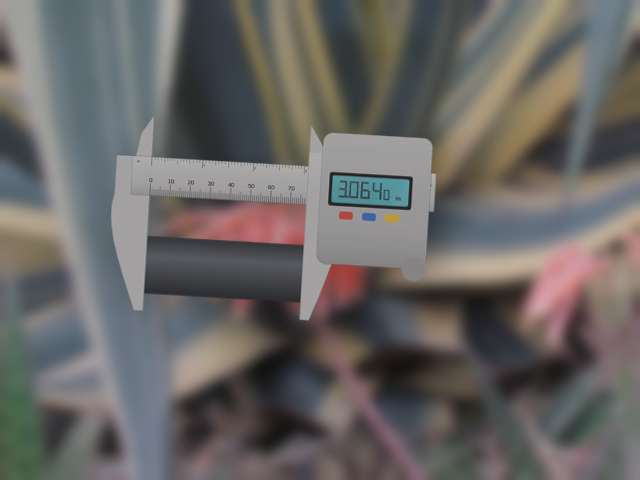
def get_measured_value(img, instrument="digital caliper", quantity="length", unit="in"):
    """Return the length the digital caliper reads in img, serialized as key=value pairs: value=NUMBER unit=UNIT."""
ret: value=3.0640 unit=in
